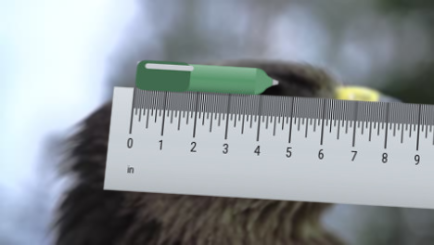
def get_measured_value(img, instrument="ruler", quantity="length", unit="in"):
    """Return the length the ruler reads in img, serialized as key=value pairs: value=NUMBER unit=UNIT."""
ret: value=4.5 unit=in
